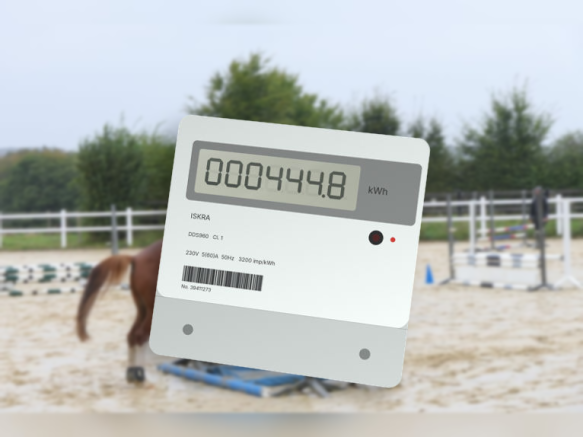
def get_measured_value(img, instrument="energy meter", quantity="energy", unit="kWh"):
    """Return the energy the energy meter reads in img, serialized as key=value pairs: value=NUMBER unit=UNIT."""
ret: value=444.8 unit=kWh
